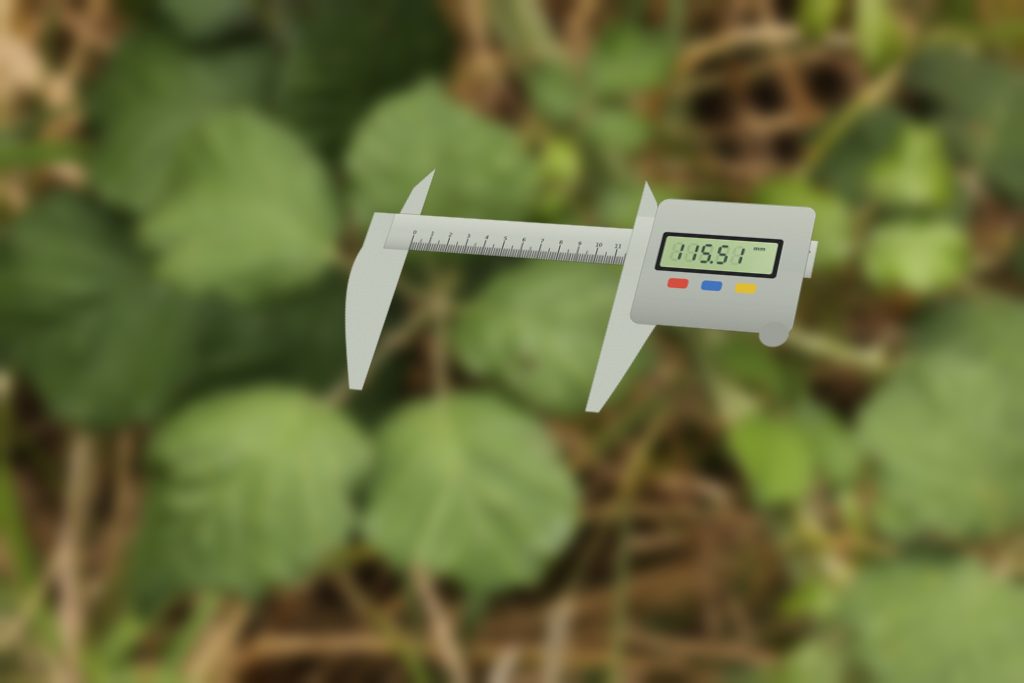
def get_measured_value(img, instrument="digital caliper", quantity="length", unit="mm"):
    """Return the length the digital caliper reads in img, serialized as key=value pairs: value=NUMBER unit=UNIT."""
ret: value=115.51 unit=mm
